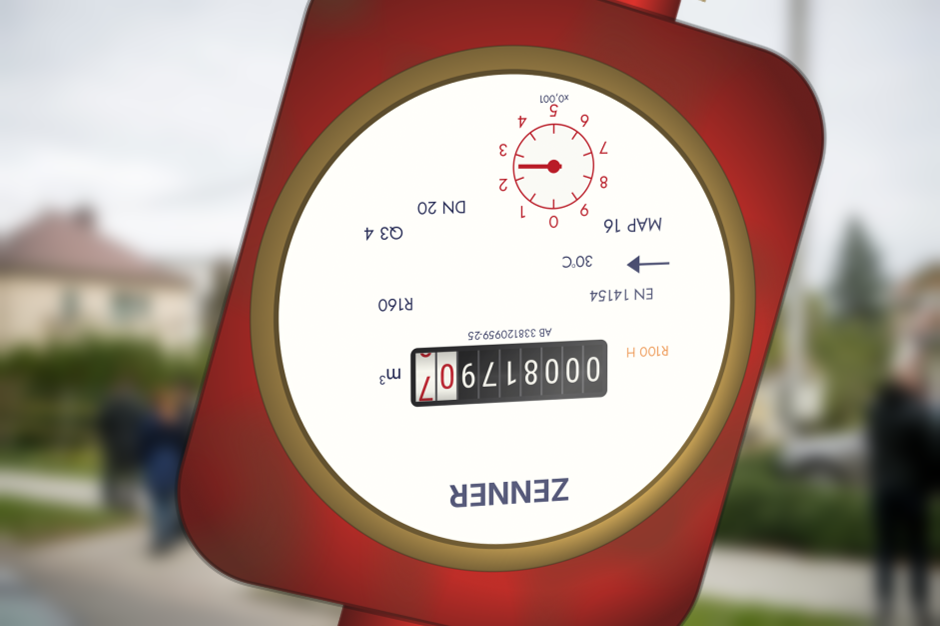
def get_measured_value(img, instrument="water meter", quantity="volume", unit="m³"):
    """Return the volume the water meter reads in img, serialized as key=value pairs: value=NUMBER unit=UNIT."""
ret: value=8179.072 unit=m³
